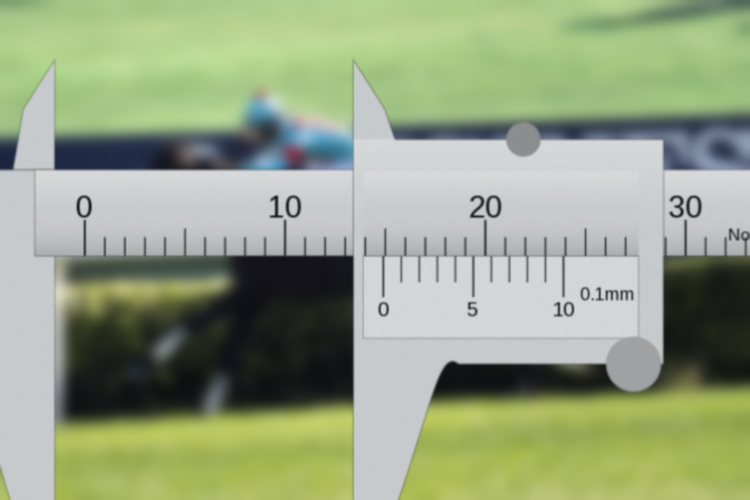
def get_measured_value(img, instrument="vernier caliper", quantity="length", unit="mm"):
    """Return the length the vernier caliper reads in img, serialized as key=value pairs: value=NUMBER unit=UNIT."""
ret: value=14.9 unit=mm
